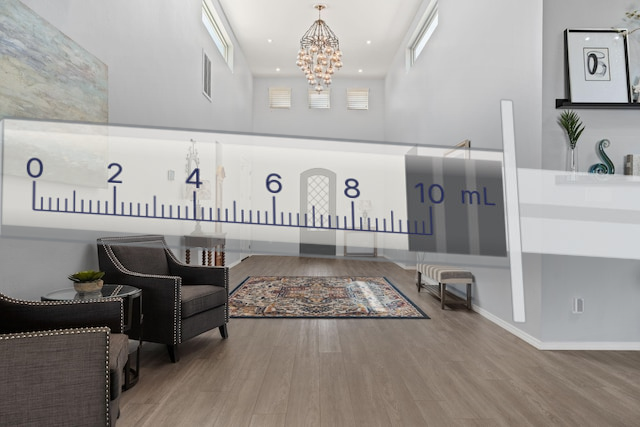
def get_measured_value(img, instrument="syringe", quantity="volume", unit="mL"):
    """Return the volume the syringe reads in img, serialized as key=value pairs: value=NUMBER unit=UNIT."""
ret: value=9.4 unit=mL
